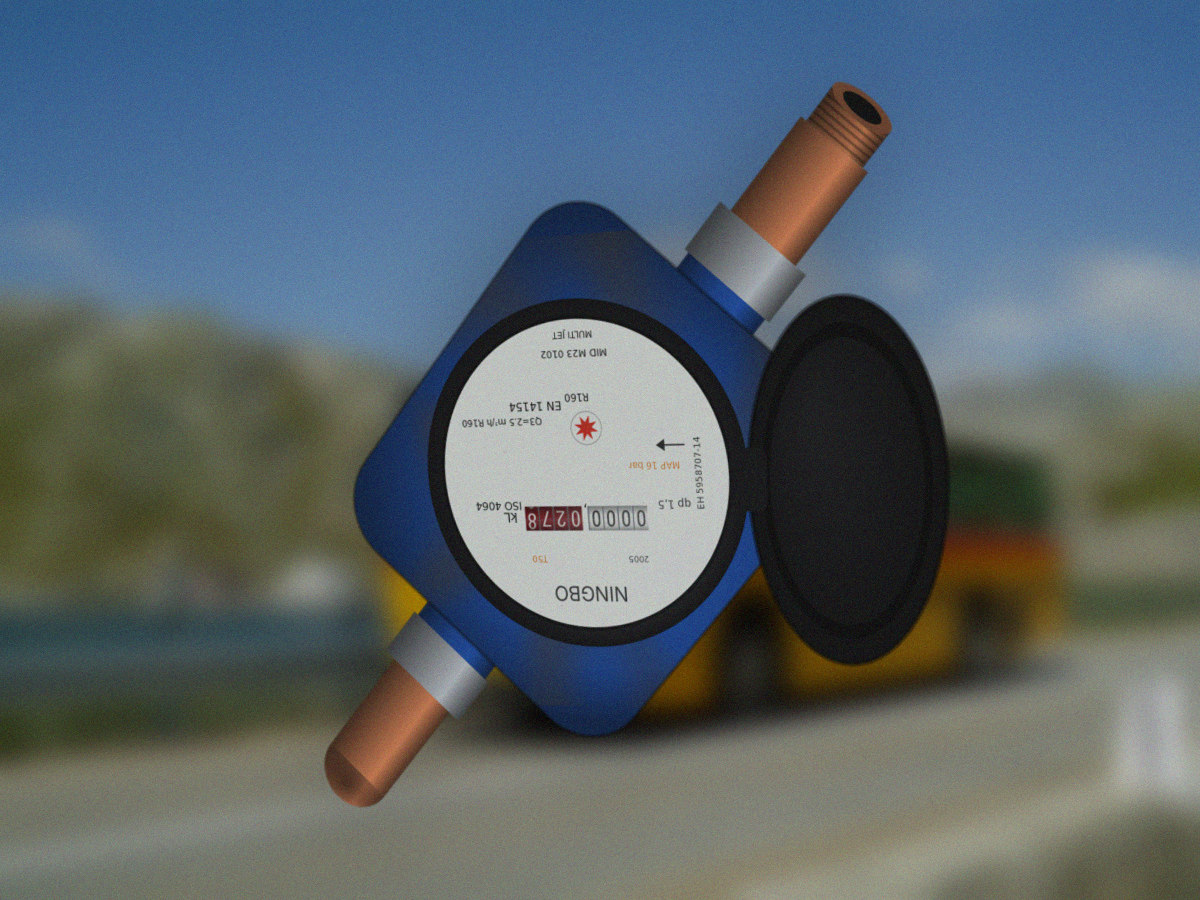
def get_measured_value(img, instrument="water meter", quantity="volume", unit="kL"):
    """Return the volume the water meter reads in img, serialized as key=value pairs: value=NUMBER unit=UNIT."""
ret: value=0.0278 unit=kL
